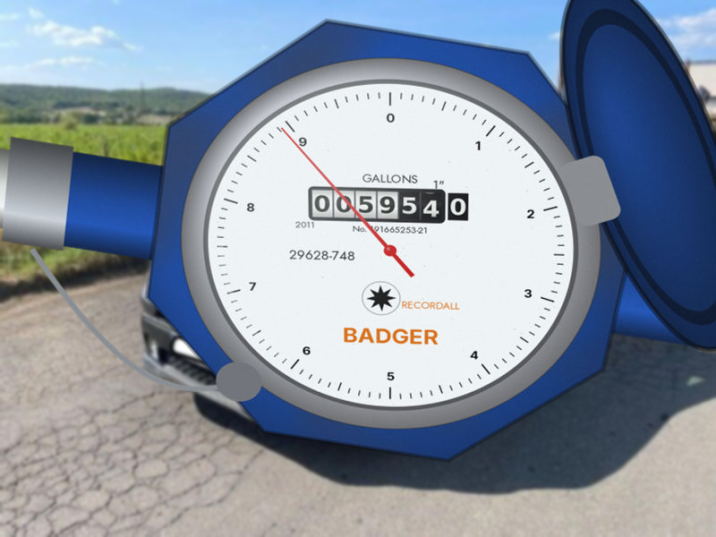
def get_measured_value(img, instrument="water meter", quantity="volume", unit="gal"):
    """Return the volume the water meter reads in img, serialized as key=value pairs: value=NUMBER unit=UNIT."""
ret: value=59538.9 unit=gal
